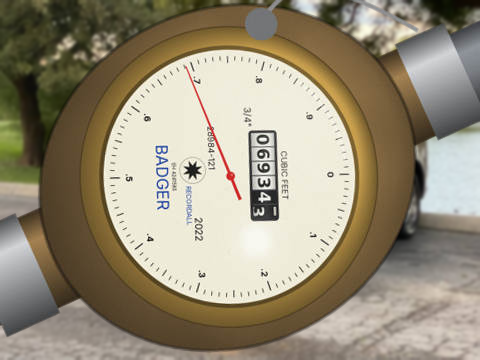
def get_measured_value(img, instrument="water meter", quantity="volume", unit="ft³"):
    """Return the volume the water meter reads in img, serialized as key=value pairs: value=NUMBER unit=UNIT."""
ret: value=69342.69 unit=ft³
